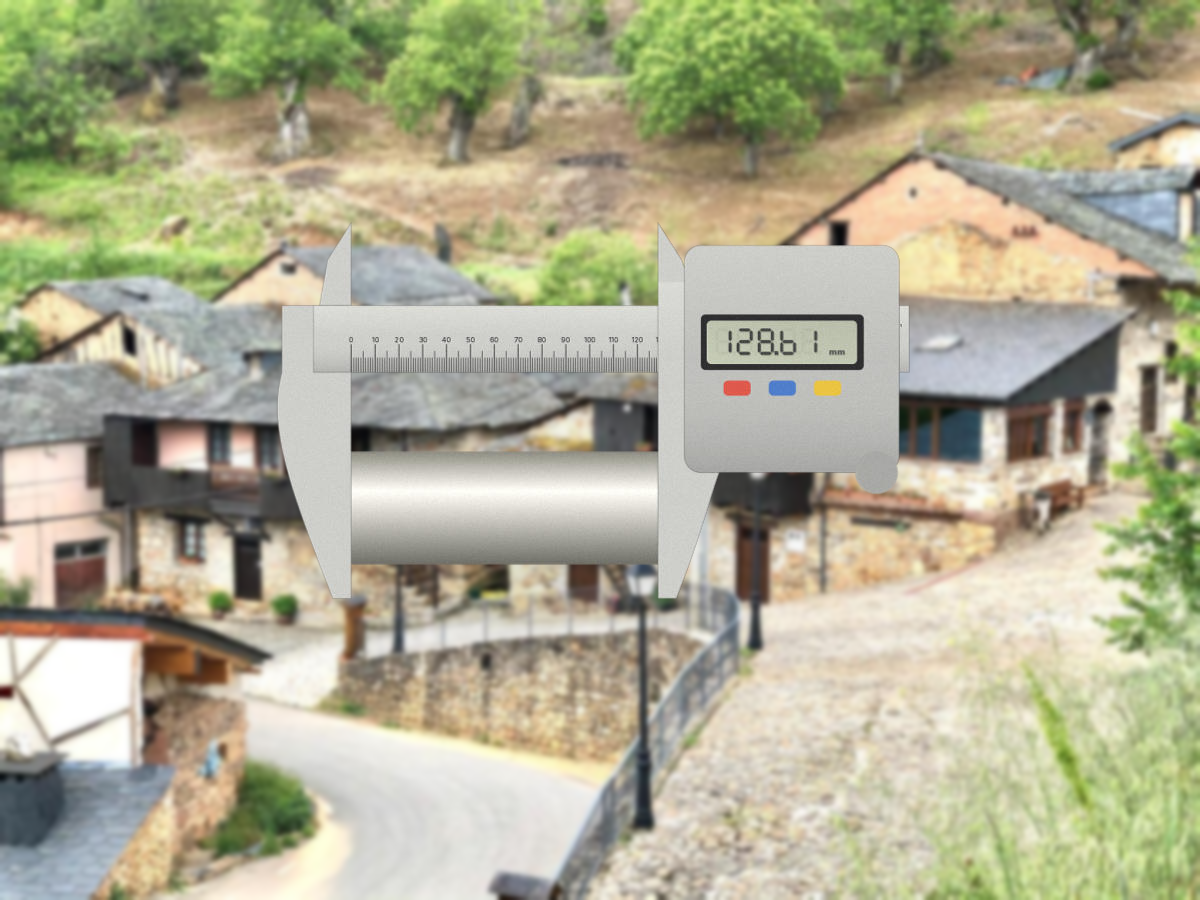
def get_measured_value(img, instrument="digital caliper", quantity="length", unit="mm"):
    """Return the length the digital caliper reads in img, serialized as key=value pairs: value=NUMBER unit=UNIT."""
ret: value=128.61 unit=mm
